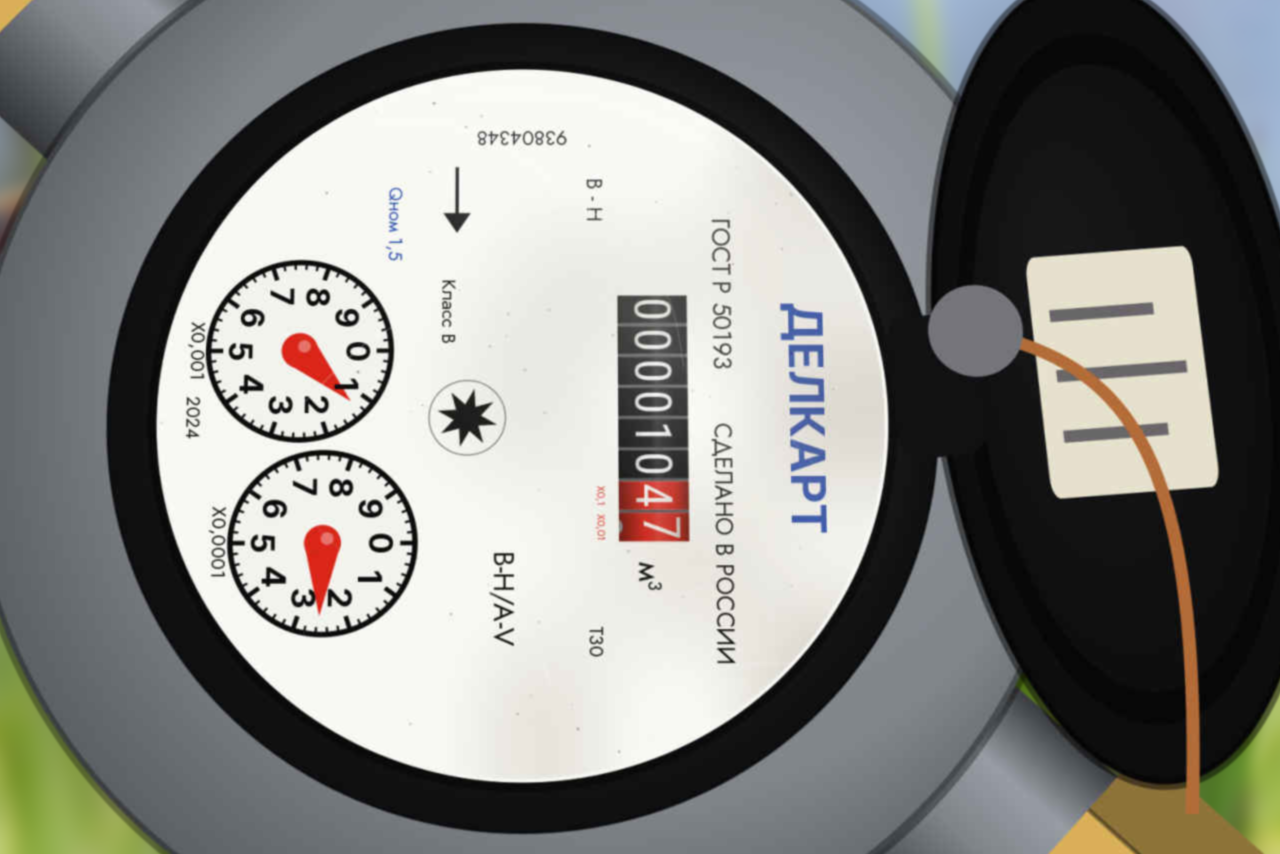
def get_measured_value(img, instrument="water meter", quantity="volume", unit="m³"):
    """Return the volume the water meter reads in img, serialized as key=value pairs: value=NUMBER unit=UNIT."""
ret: value=10.4712 unit=m³
